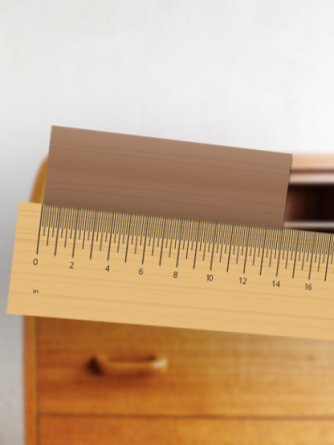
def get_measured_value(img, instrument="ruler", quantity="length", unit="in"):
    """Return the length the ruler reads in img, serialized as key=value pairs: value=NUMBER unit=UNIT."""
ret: value=14 unit=in
